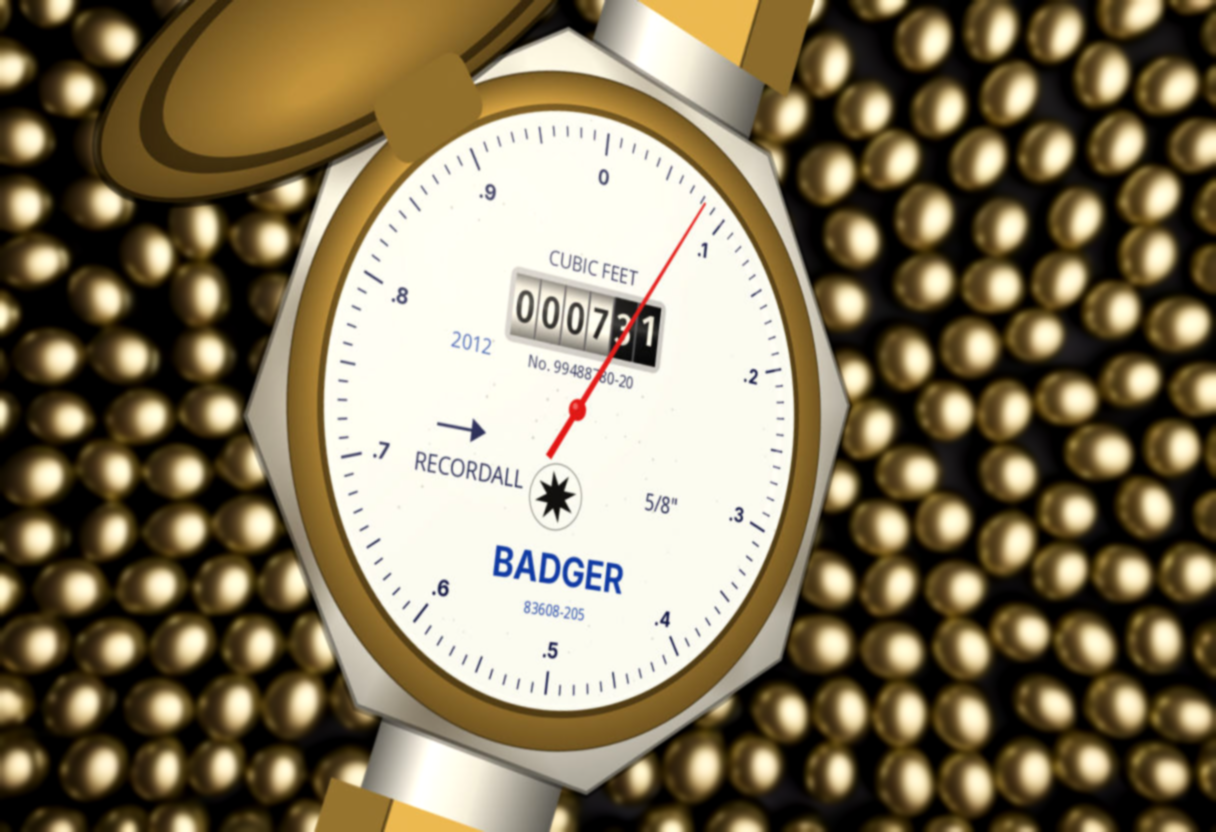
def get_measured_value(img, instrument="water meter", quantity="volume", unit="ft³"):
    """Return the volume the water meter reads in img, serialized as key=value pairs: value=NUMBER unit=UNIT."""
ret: value=731.08 unit=ft³
